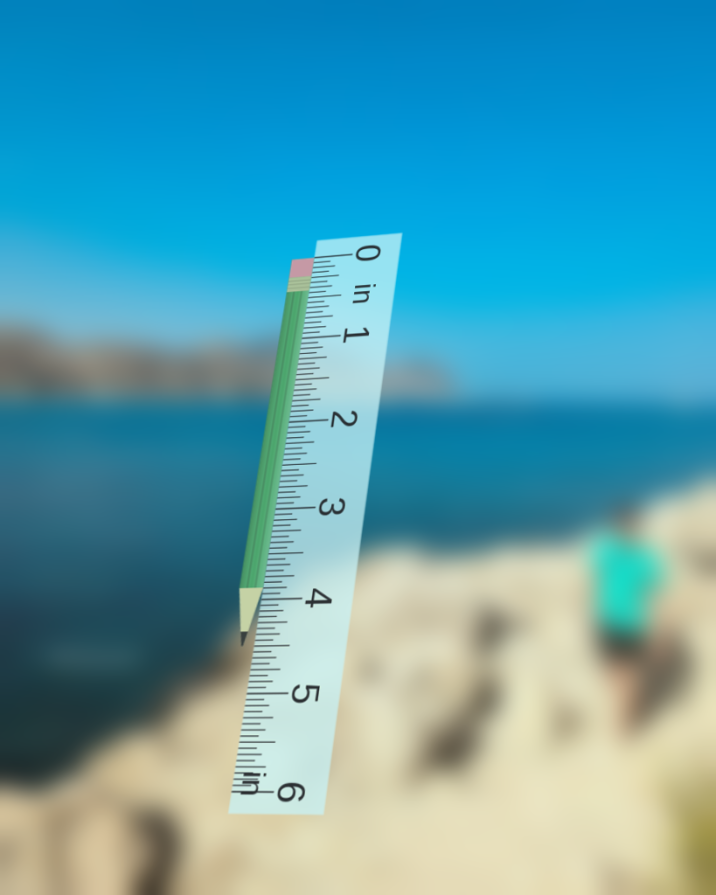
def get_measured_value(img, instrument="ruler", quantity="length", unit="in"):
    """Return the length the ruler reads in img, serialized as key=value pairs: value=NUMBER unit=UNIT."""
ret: value=4.5 unit=in
